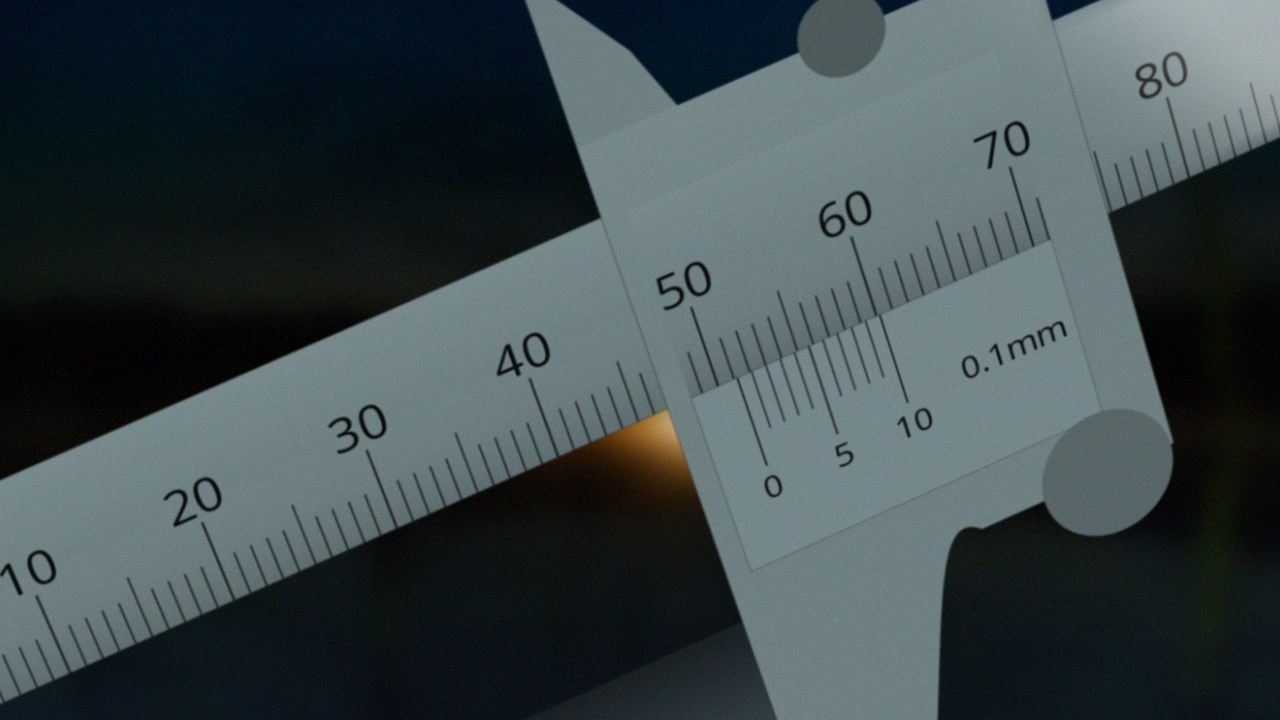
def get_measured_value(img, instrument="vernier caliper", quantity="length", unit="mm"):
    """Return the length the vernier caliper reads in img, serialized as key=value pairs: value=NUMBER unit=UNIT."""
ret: value=51.2 unit=mm
